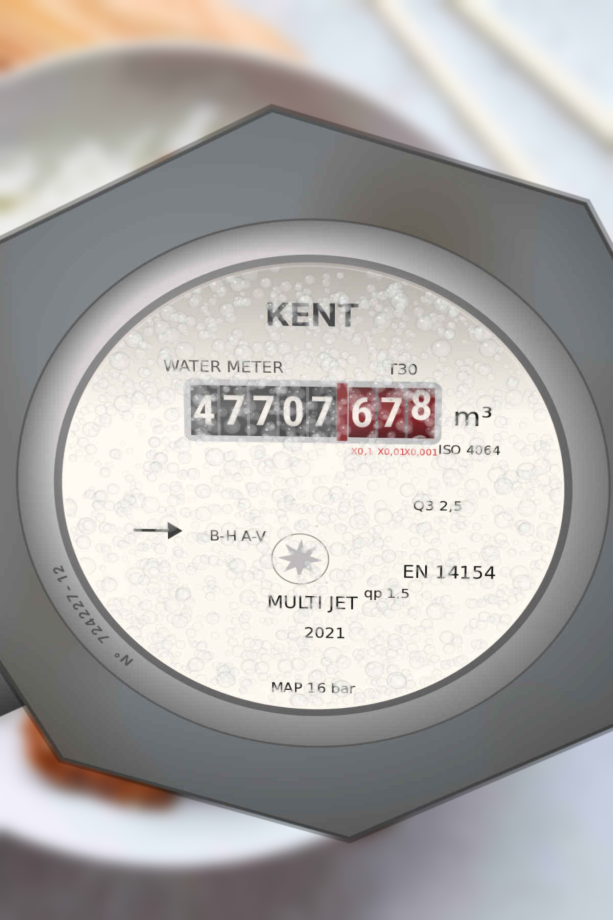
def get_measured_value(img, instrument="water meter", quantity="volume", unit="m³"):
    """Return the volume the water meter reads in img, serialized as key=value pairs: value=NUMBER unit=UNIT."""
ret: value=47707.678 unit=m³
